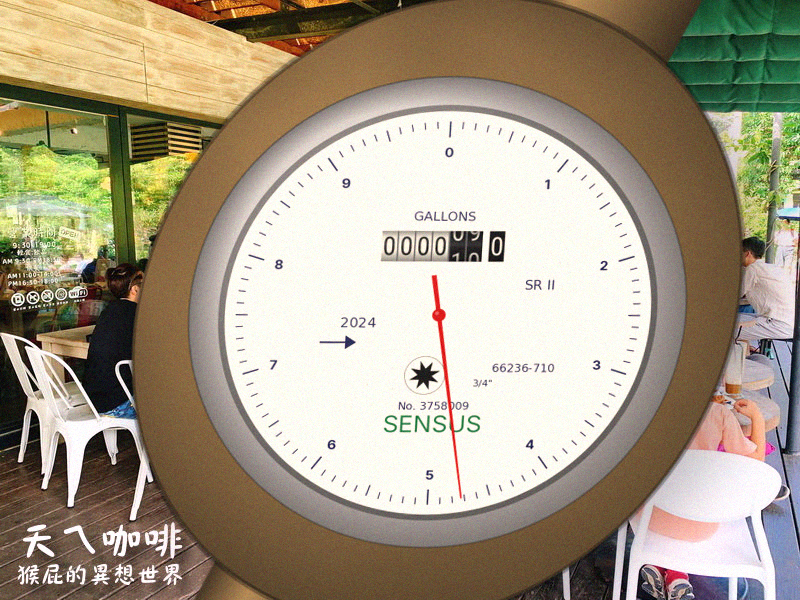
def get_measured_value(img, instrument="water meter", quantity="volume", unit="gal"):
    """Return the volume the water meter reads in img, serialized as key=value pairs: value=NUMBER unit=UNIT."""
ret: value=94.7 unit=gal
